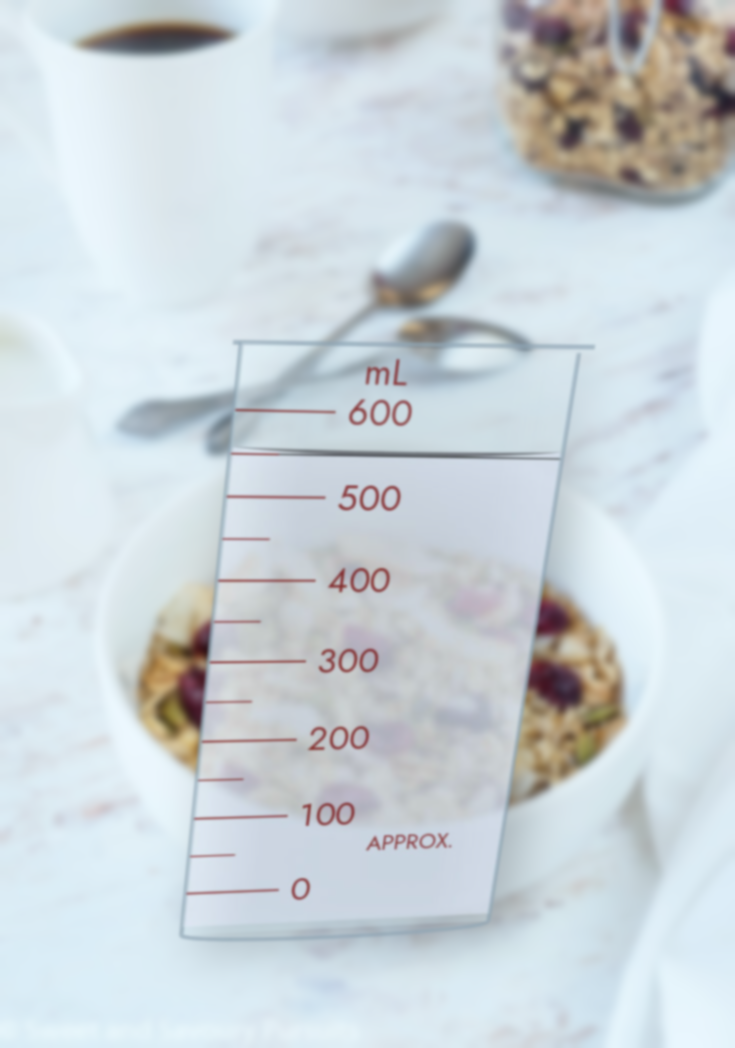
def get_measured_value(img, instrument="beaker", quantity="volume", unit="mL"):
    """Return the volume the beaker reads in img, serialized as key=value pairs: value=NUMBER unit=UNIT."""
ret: value=550 unit=mL
